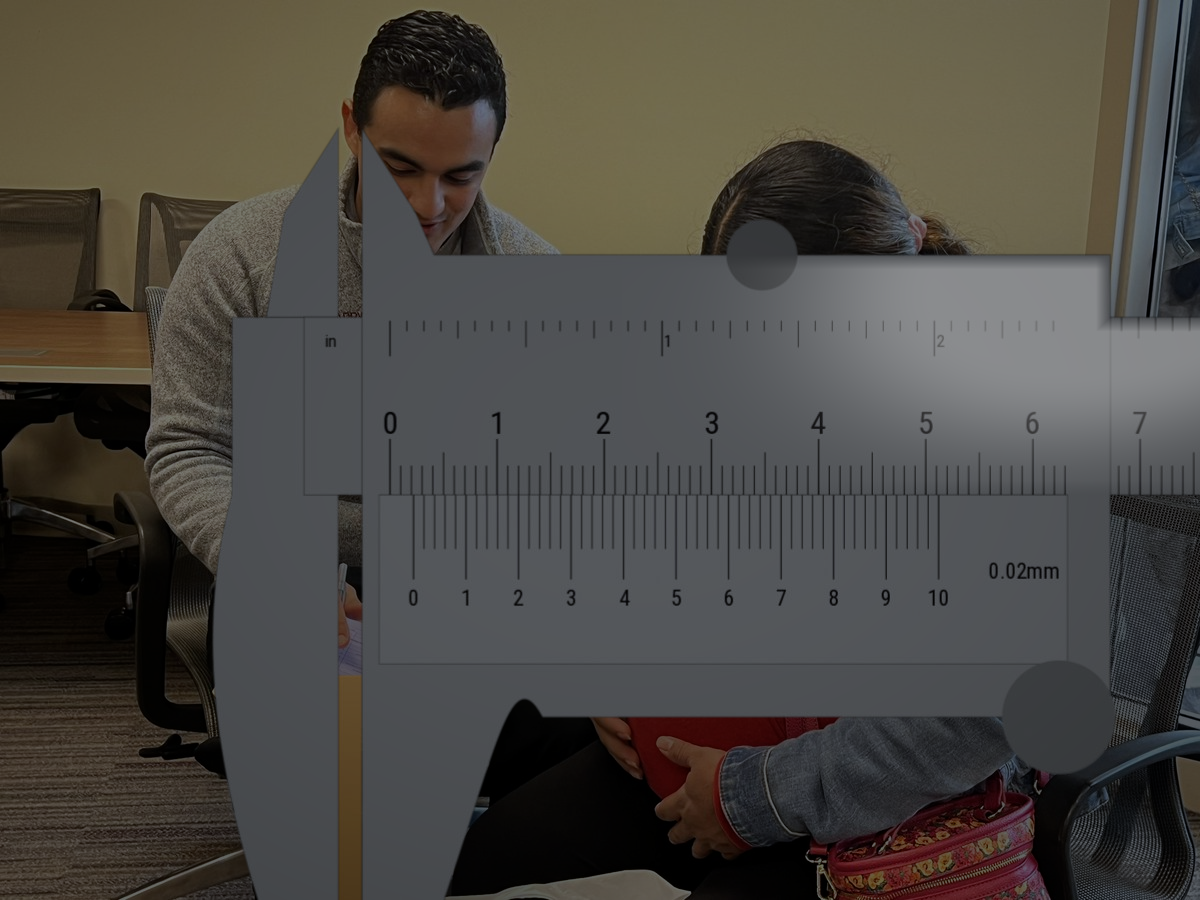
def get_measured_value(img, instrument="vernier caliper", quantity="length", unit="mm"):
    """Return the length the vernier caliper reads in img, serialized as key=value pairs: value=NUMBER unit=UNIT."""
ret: value=2.2 unit=mm
